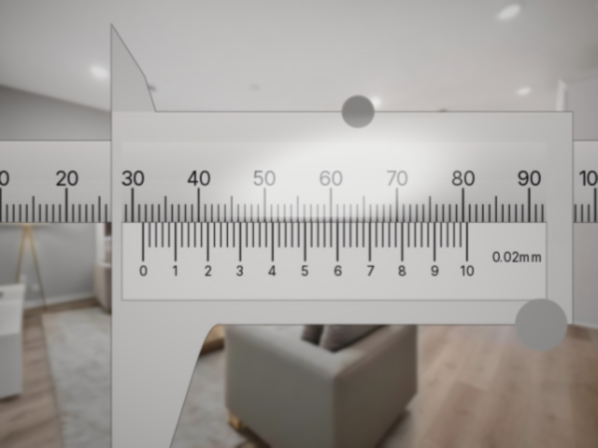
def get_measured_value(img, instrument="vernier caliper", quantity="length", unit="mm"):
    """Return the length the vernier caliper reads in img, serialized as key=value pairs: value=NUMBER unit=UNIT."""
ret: value=31.6 unit=mm
